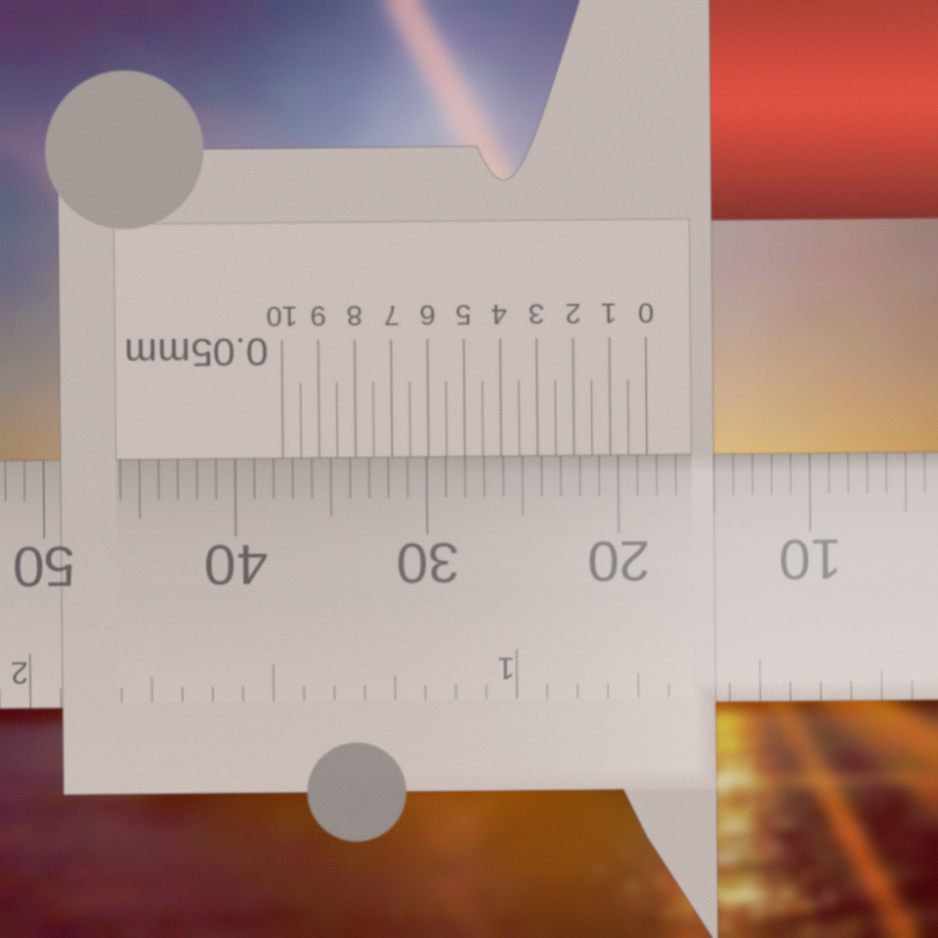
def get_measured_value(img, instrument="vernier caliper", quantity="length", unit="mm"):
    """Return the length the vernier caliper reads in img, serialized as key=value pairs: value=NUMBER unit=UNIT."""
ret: value=18.5 unit=mm
